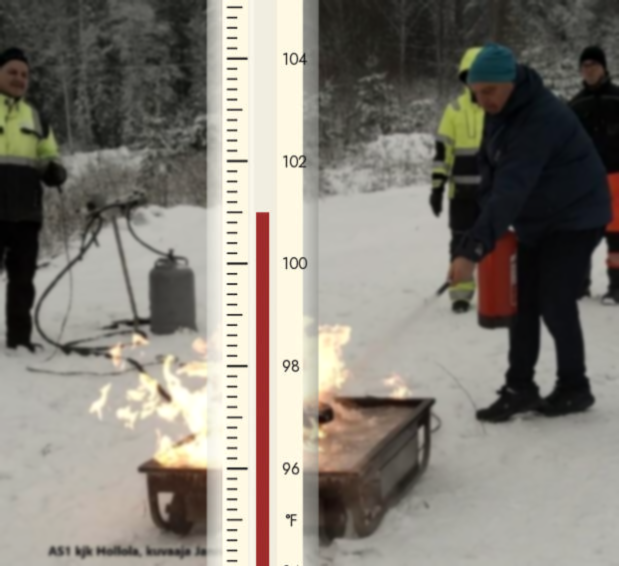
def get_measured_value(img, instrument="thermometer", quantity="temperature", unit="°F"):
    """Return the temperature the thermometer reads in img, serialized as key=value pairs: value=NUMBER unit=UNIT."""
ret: value=101 unit=°F
